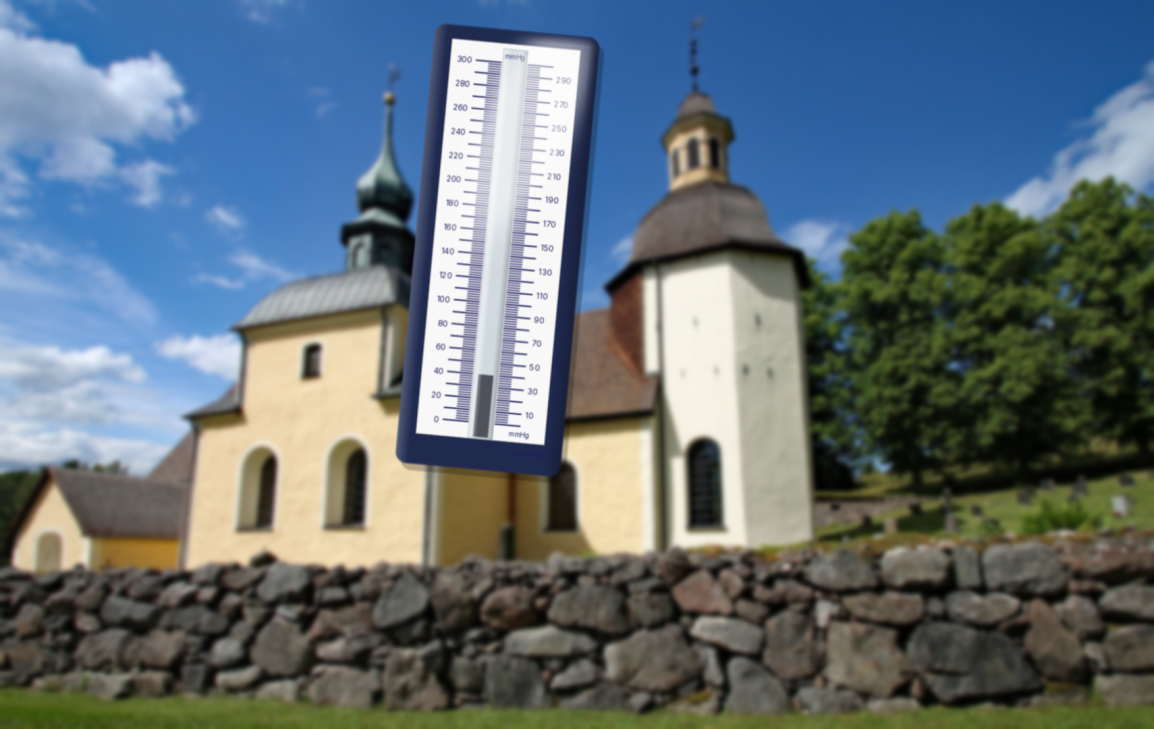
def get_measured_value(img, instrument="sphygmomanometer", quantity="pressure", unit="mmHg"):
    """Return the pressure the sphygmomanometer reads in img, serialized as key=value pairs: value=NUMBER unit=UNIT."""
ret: value=40 unit=mmHg
